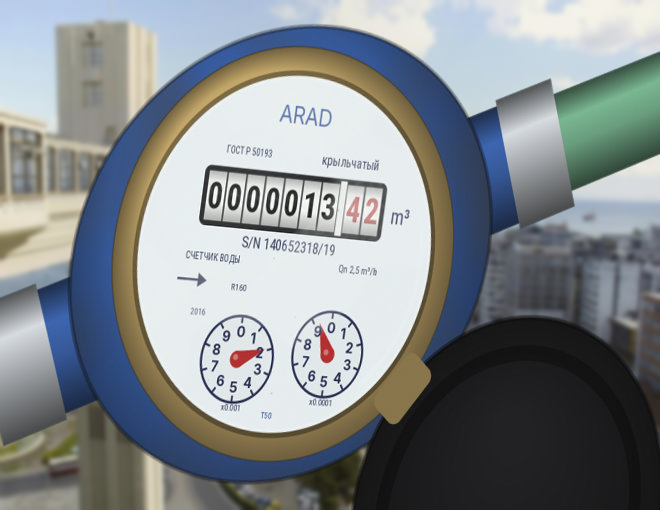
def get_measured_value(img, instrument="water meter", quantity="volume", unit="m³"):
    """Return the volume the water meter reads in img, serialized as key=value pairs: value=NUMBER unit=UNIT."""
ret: value=13.4219 unit=m³
